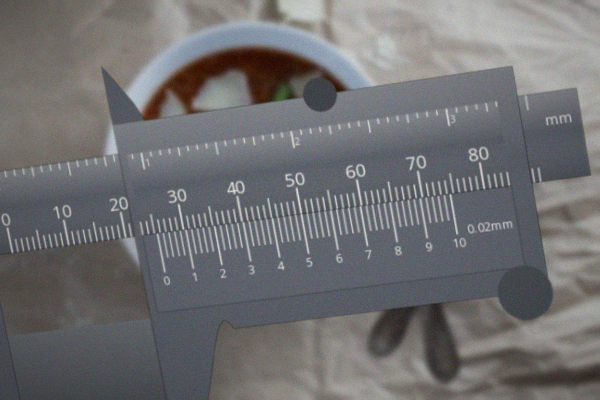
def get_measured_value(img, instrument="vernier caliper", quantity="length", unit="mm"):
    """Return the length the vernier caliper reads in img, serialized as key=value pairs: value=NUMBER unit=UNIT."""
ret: value=25.5 unit=mm
